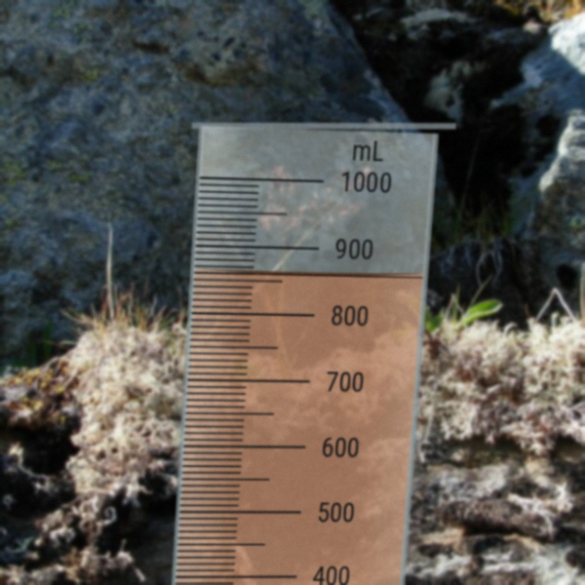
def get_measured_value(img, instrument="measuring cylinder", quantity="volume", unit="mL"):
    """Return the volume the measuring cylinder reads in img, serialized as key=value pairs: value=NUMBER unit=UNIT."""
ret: value=860 unit=mL
